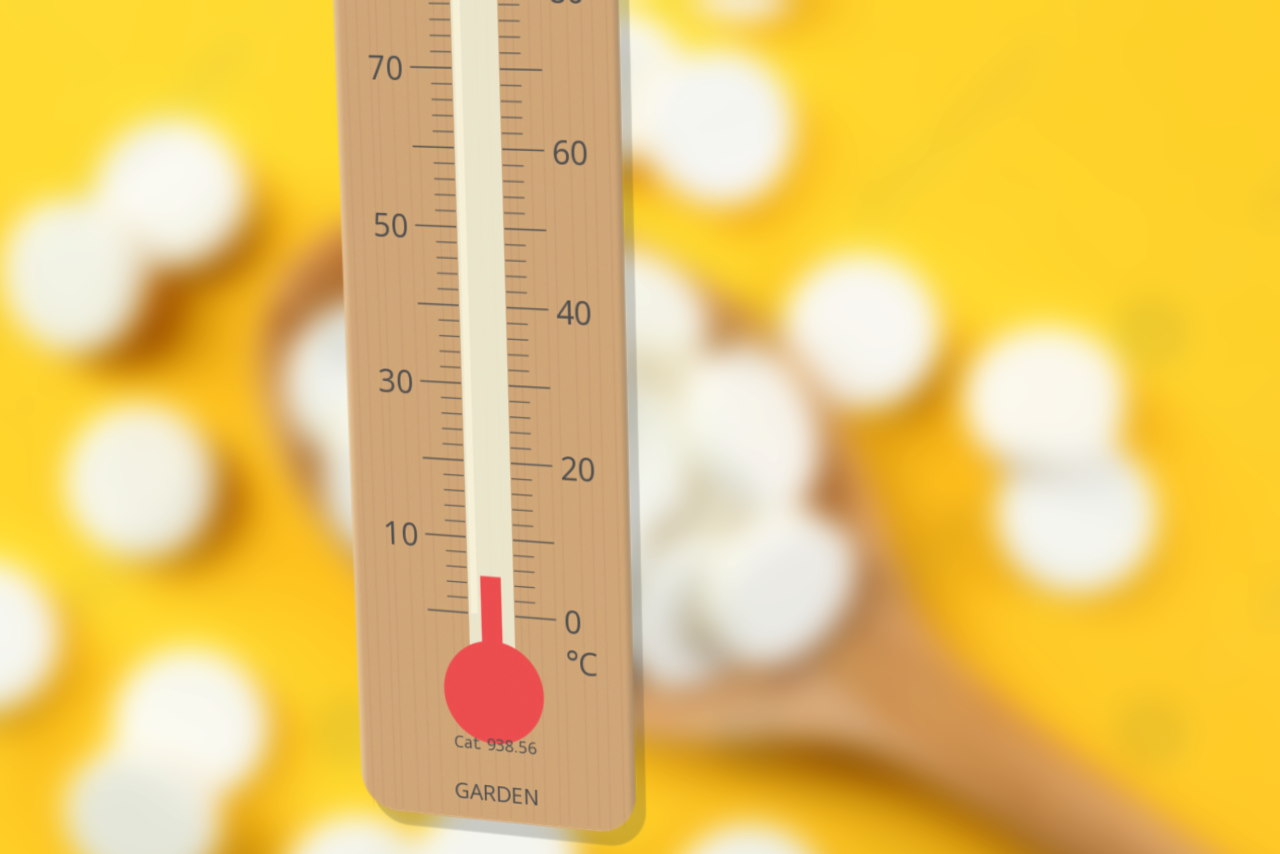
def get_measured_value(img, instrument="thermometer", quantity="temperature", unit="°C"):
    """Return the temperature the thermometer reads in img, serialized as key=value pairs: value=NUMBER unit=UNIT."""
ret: value=5 unit=°C
